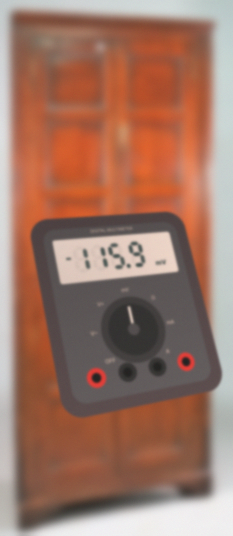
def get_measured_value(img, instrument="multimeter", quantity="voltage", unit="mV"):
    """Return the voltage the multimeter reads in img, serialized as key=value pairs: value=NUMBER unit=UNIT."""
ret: value=-115.9 unit=mV
